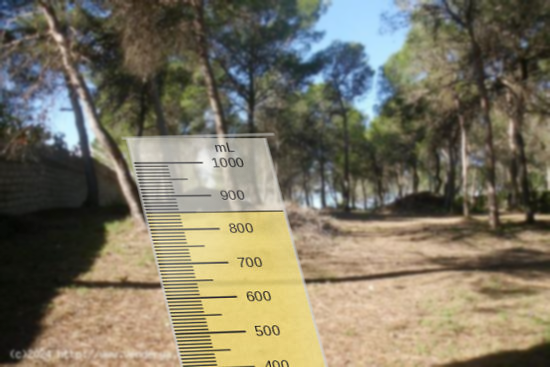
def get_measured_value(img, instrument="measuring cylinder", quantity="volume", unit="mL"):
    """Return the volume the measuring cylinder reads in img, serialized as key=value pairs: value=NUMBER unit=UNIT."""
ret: value=850 unit=mL
